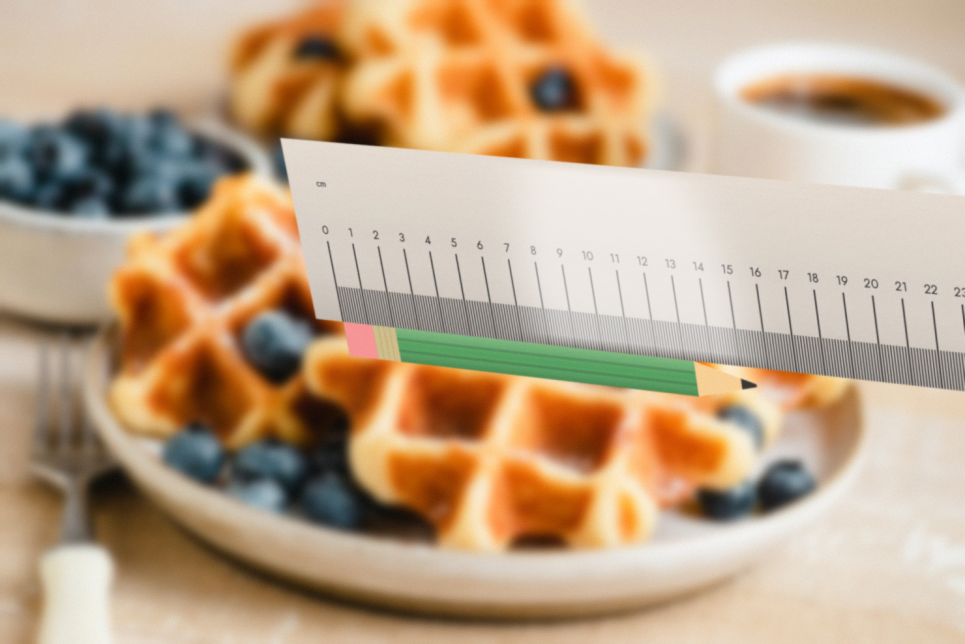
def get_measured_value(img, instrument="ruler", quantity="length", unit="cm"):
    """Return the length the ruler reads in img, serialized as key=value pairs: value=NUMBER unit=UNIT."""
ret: value=15.5 unit=cm
